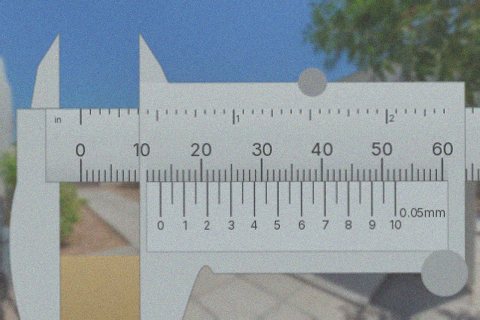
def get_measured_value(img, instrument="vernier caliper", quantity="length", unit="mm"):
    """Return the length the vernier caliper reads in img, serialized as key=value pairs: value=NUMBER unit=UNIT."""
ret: value=13.2 unit=mm
